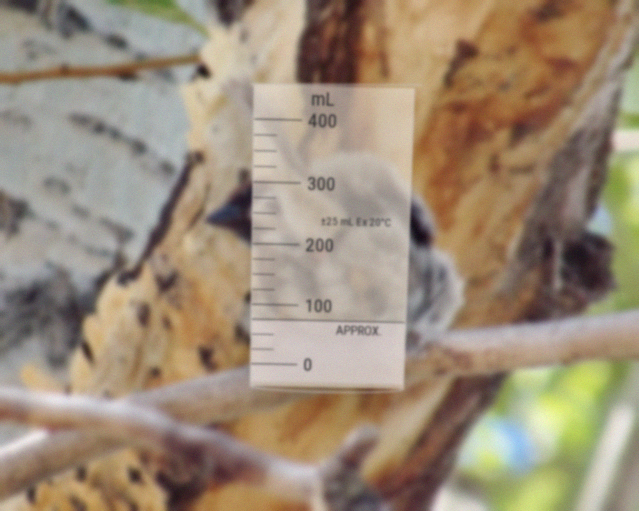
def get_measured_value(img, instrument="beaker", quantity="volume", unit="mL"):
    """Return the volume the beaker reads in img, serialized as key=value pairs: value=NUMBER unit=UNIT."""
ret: value=75 unit=mL
